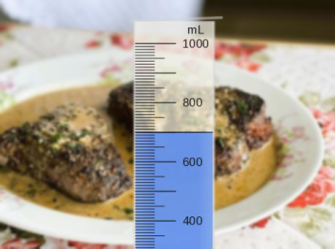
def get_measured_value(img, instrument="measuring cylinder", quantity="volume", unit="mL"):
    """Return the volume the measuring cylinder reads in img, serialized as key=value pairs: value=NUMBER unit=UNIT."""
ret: value=700 unit=mL
